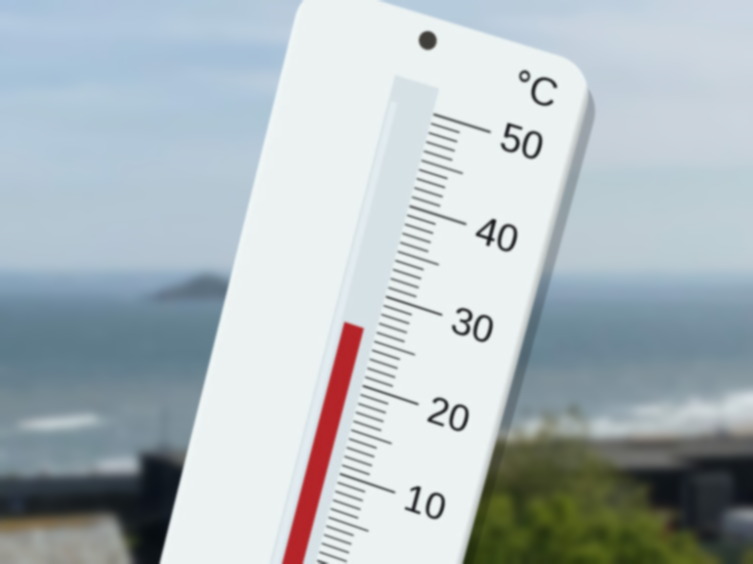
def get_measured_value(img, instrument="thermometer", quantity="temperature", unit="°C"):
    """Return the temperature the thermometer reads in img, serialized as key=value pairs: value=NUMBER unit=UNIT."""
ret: value=26 unit=°C
